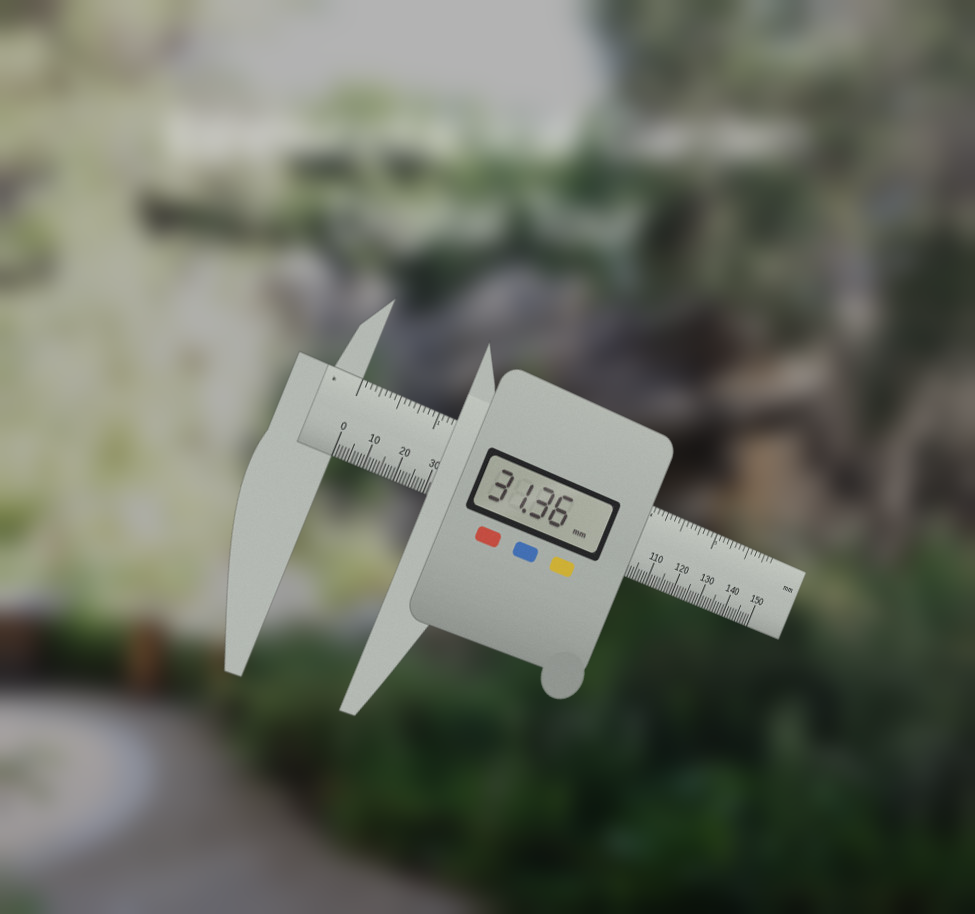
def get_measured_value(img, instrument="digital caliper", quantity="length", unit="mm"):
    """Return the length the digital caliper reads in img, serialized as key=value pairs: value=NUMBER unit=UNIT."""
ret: value=31.36 unit=mm
